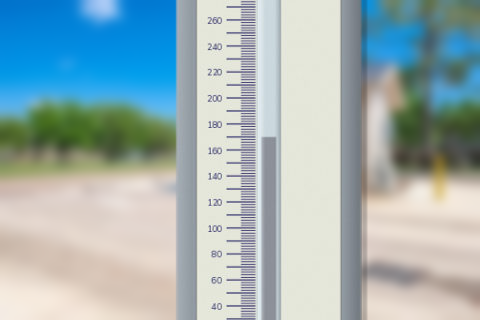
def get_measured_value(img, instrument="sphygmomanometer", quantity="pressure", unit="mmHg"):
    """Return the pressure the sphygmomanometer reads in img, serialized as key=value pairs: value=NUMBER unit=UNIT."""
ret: value=170 unit=mmHg
